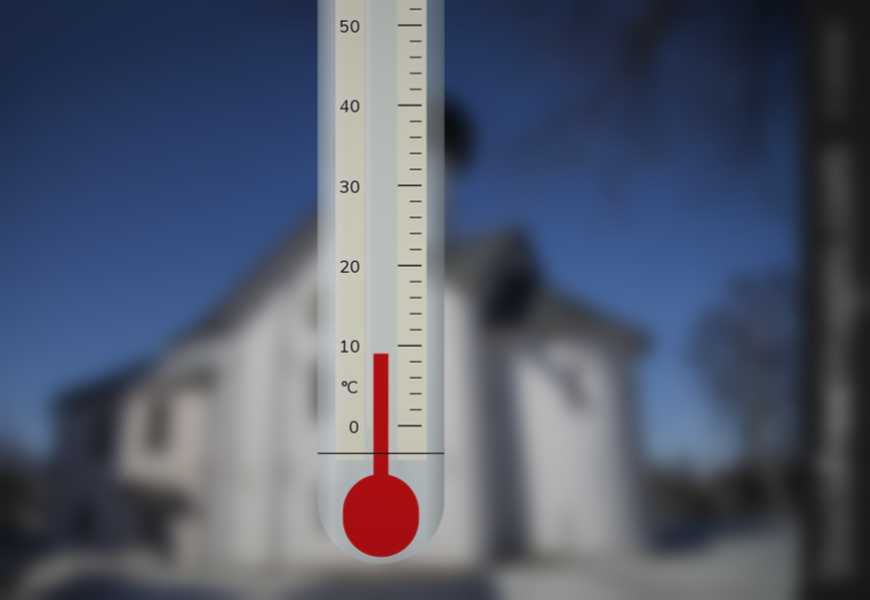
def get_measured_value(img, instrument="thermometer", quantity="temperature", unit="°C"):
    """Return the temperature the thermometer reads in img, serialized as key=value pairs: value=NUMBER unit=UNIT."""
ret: value=9 unit=°C
